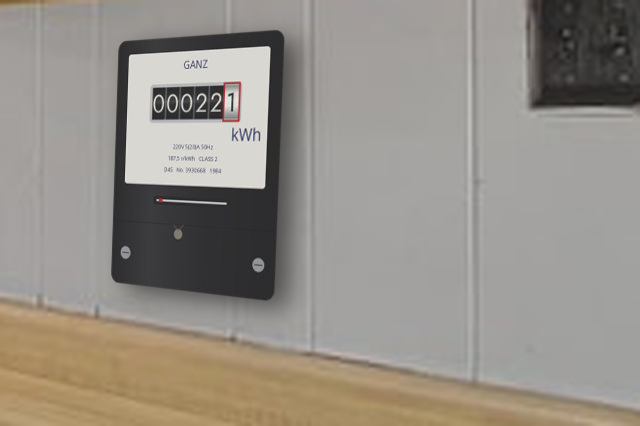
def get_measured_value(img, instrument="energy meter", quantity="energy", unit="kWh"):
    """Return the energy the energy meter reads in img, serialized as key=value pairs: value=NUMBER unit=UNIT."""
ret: value=22.1 unit=kWh
